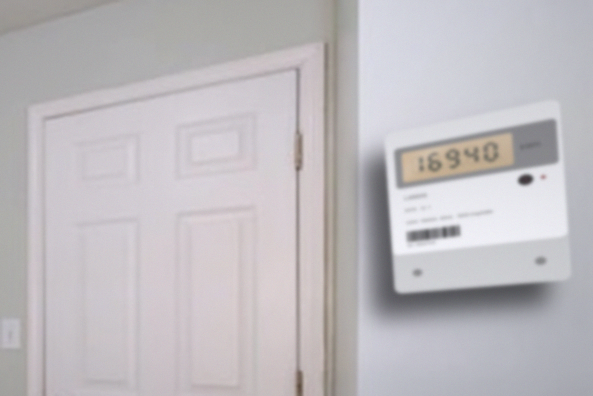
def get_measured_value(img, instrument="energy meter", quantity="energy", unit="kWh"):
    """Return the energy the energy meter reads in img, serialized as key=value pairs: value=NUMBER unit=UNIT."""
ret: value=16940 unit=kWh
